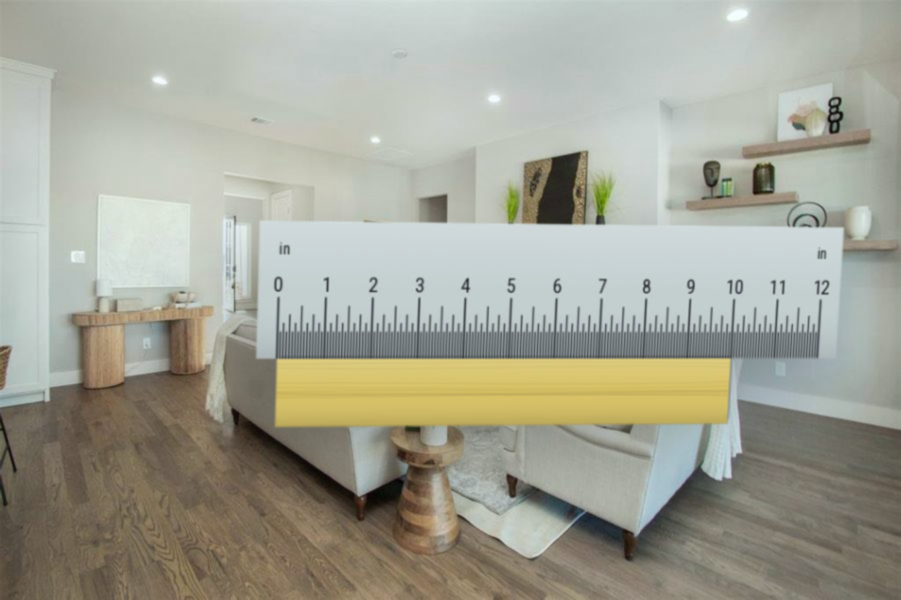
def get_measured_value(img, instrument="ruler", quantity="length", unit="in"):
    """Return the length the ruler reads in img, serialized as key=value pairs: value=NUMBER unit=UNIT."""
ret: value=10 unit=in
